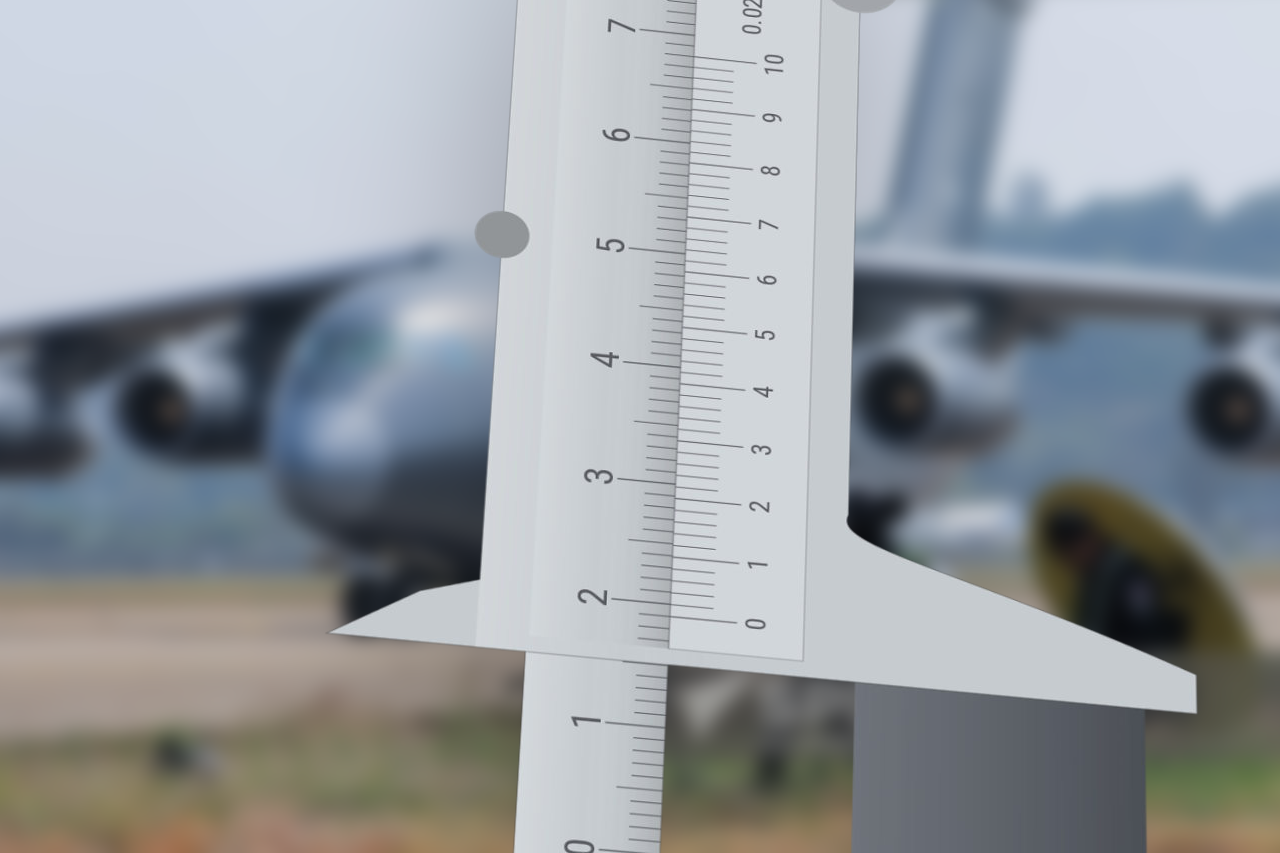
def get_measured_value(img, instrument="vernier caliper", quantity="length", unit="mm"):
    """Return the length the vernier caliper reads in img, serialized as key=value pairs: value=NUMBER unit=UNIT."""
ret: value=19.0 unit=mm
